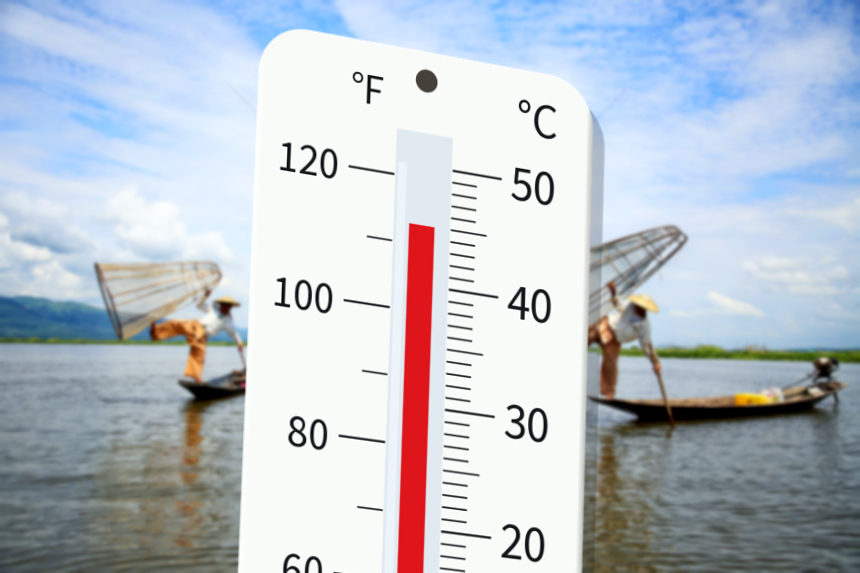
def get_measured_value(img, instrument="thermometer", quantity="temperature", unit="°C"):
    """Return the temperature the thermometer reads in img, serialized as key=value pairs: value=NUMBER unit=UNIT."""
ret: value=45 unit=°C
